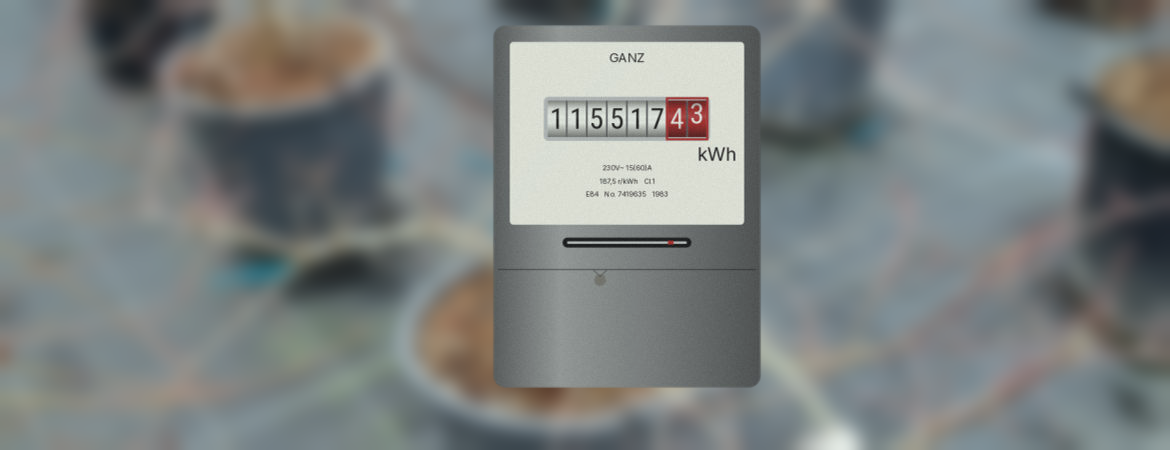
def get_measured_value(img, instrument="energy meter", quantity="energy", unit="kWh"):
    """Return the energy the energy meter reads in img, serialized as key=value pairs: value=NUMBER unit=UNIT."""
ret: value=115517.43 unit=kWh
